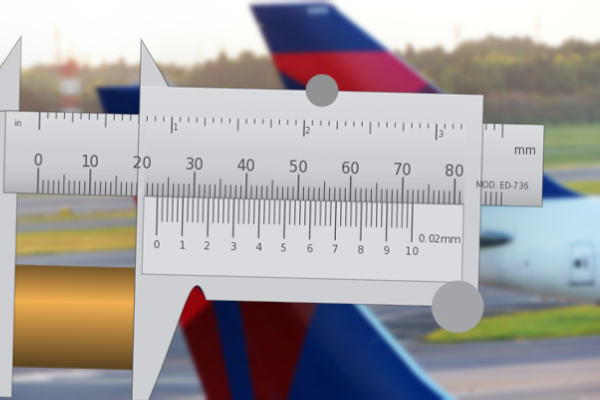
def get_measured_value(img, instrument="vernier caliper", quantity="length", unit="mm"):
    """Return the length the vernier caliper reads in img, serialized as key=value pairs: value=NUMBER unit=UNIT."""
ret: value=23.0 unit=mm
